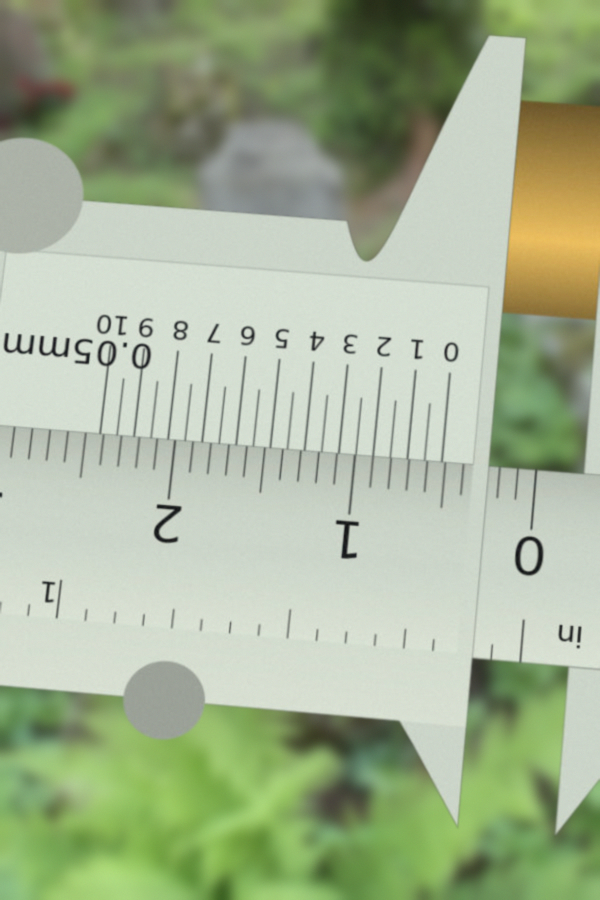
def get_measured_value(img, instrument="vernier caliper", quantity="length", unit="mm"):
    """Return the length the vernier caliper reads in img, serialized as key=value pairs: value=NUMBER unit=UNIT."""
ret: value=5.2 unit=mm
